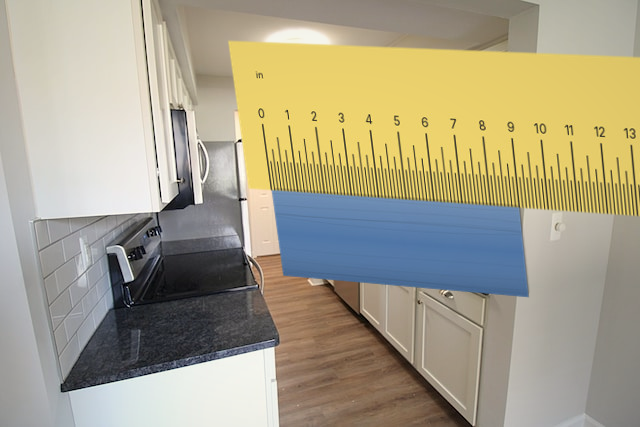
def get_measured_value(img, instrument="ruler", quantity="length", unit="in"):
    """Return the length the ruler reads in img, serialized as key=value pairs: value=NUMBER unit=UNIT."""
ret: value=9 unit=in
